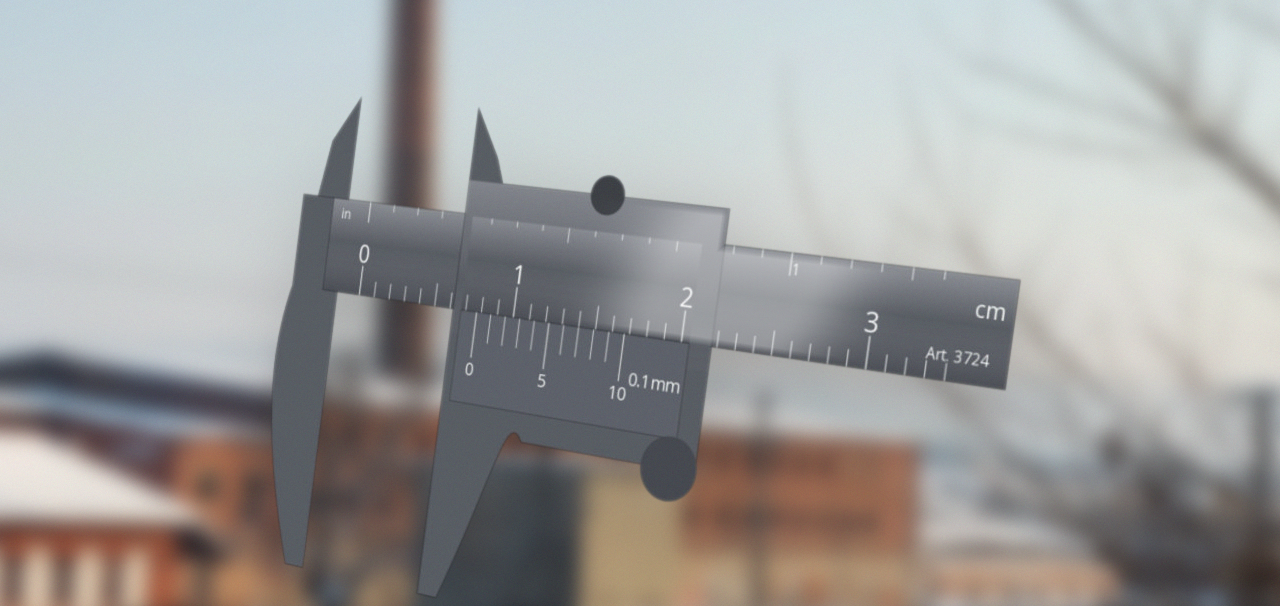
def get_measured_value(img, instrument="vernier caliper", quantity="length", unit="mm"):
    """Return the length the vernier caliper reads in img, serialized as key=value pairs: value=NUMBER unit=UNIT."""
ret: value=7.7 unit=mm
